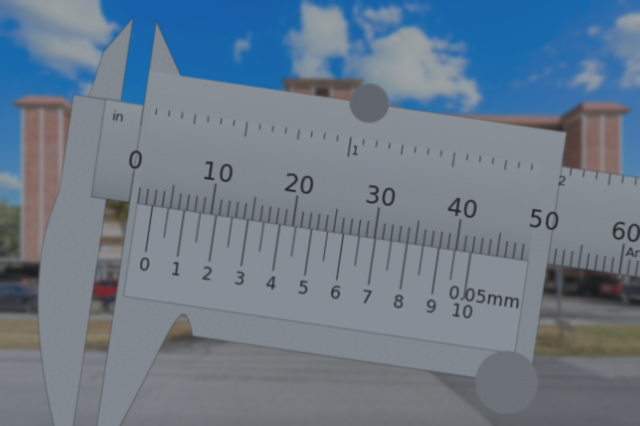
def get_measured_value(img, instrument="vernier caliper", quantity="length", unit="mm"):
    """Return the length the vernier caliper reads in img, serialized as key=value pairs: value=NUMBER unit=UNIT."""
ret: value=2.8 unit=mm
